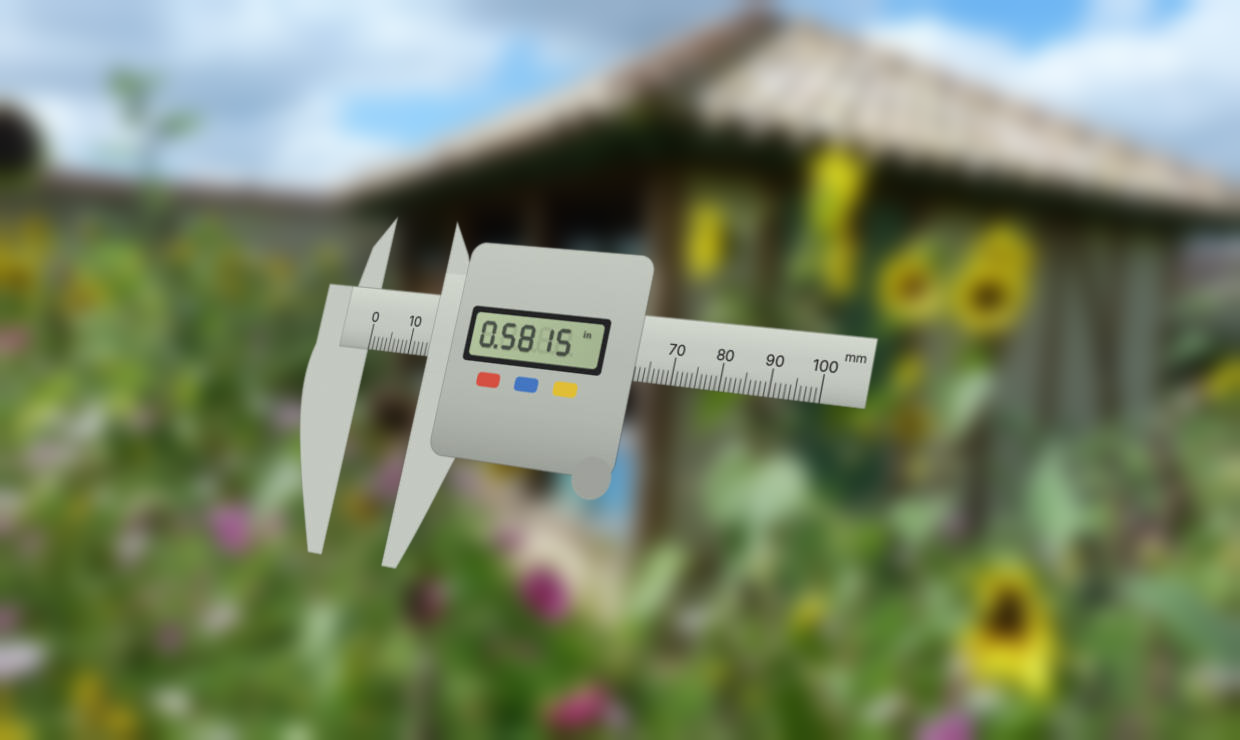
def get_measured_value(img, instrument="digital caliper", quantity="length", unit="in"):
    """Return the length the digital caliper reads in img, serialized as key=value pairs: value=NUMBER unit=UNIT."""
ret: value=0.5815 unit=in
